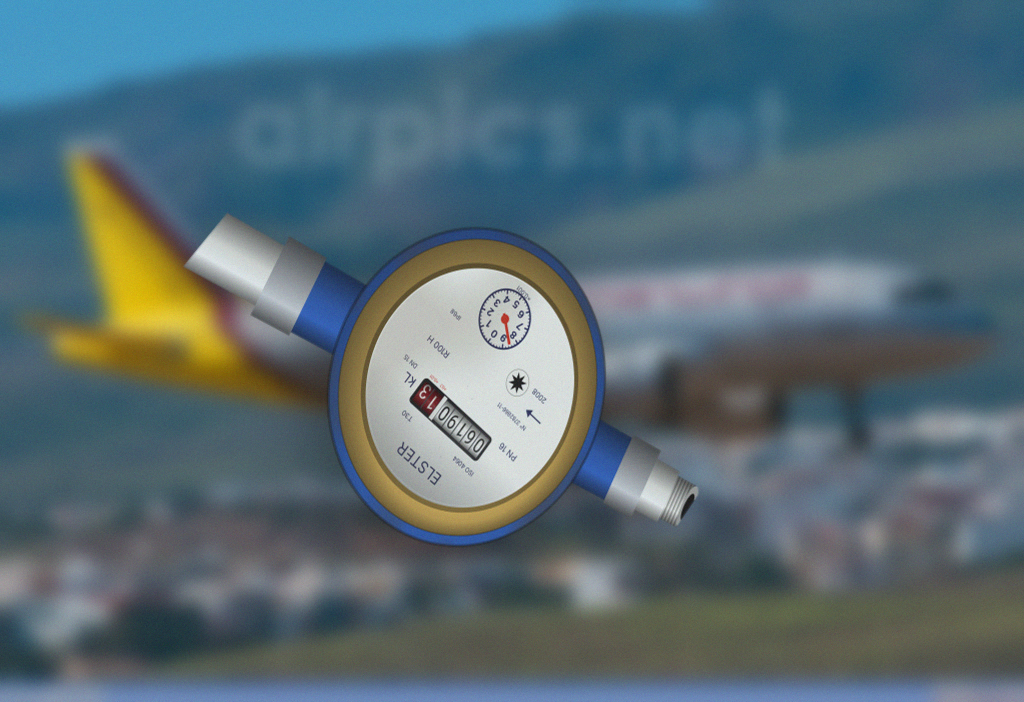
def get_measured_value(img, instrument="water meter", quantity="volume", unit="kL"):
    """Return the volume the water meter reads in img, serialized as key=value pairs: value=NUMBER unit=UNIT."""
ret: value=6190.128 unit=kL
